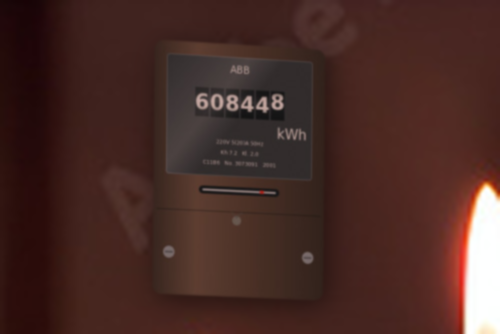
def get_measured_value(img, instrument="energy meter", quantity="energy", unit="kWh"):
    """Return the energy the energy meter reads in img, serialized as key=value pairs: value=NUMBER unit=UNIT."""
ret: value=608448 unit=kWh
